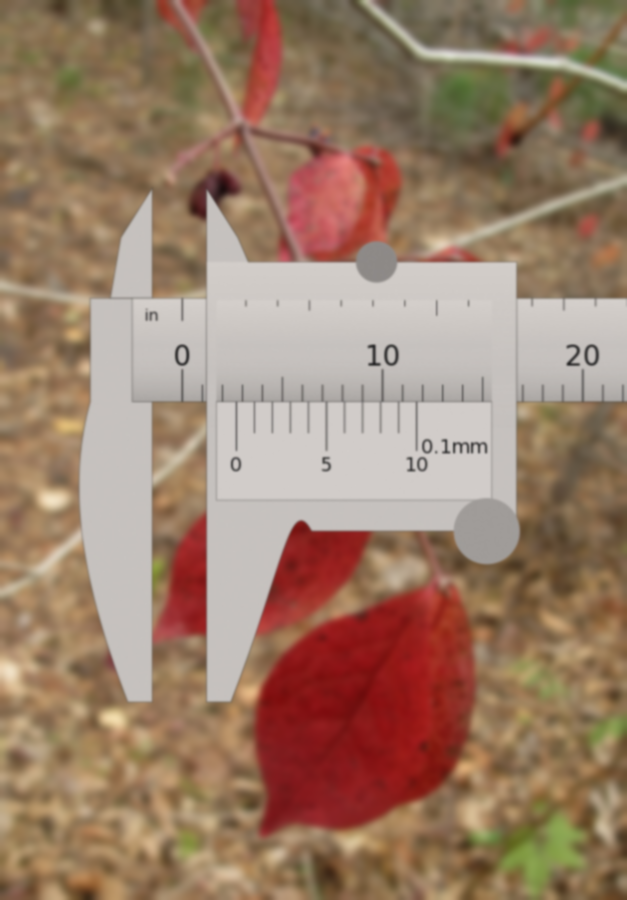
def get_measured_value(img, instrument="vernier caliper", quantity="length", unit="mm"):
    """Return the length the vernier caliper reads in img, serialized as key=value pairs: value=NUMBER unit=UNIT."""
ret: value=2.7 unit=mm
